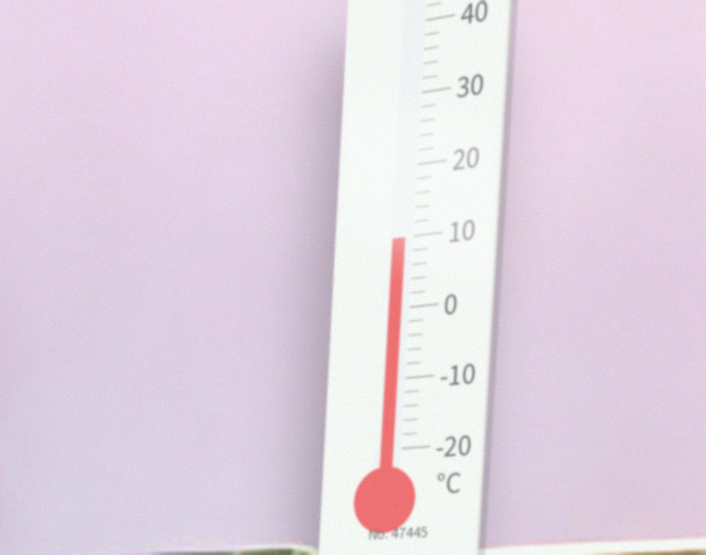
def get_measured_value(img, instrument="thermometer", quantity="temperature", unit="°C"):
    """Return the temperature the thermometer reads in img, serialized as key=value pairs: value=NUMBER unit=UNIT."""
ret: value=10 unit=°C
